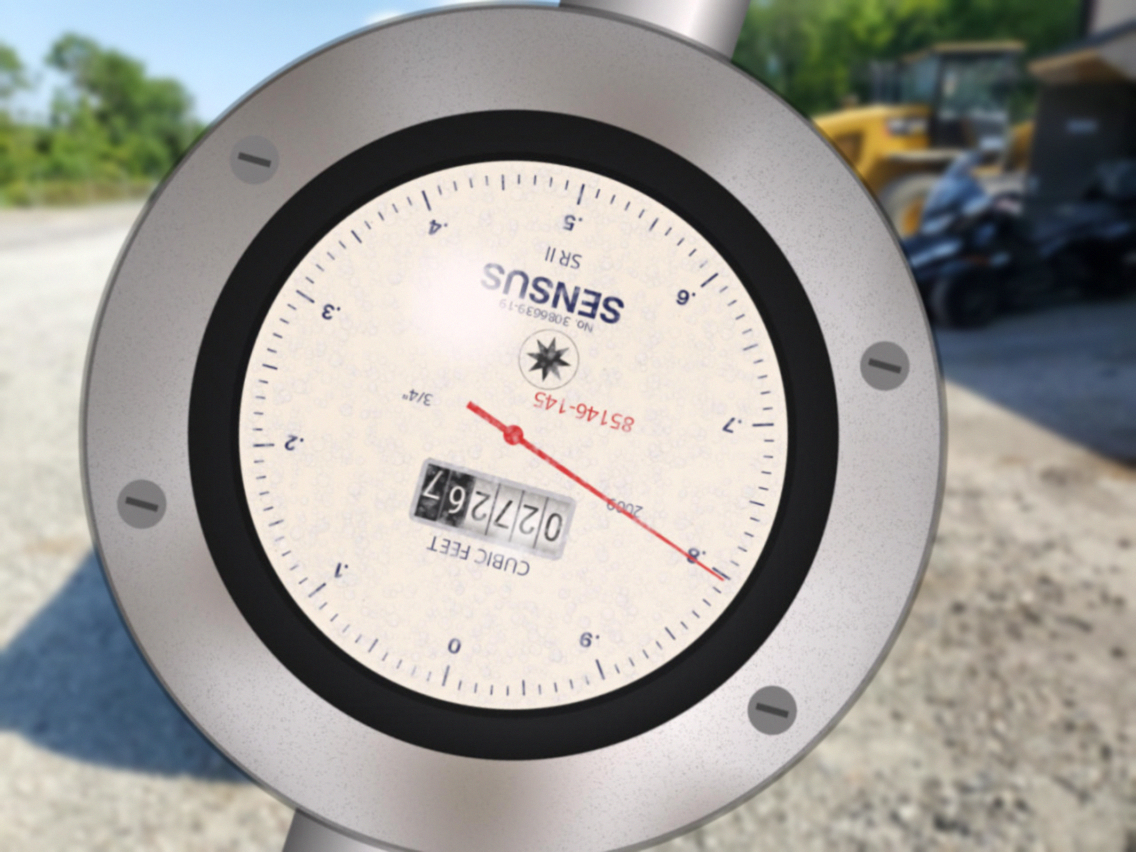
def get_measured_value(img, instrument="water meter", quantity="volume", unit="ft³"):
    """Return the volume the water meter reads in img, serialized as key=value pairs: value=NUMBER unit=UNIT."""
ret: value=27266.80 unit=ft³
